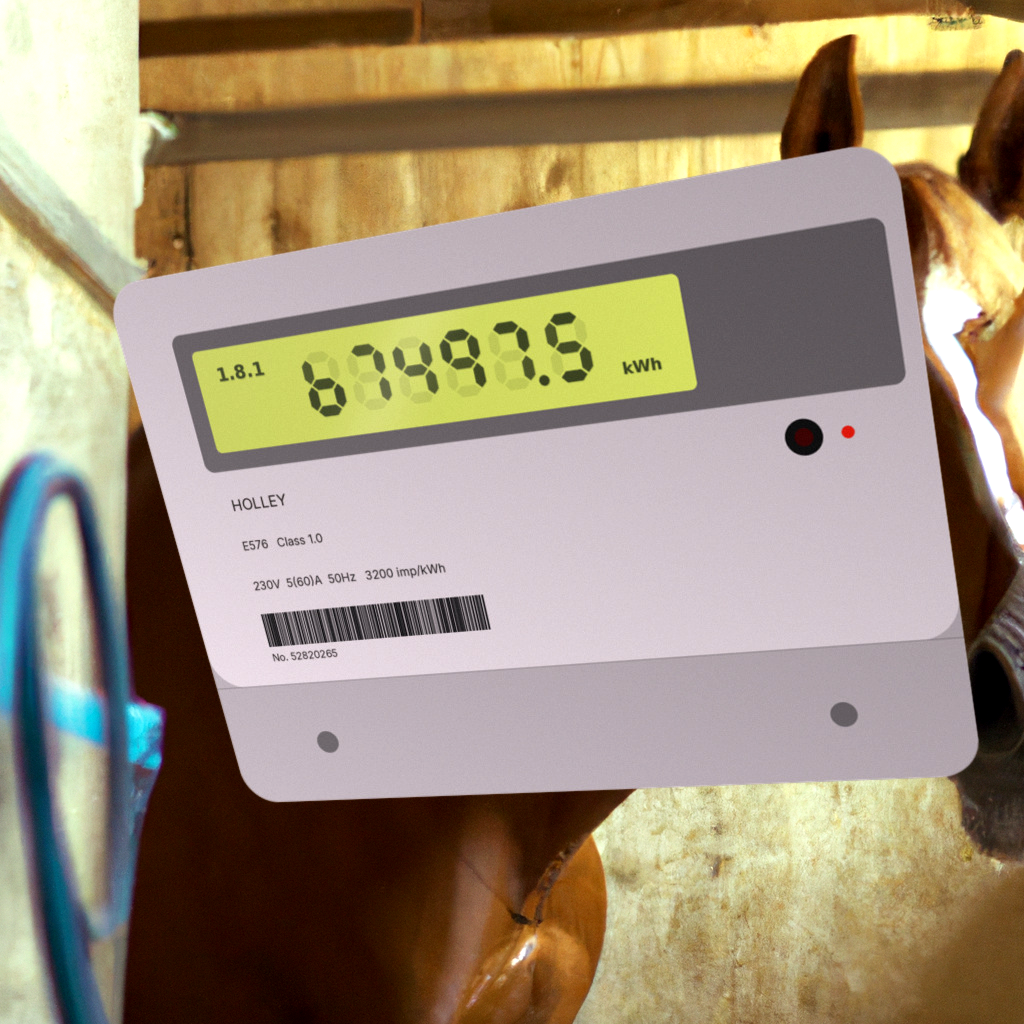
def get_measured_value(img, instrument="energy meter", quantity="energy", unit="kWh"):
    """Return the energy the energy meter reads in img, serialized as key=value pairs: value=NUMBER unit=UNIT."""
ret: value=67497.5 unit=kWh
